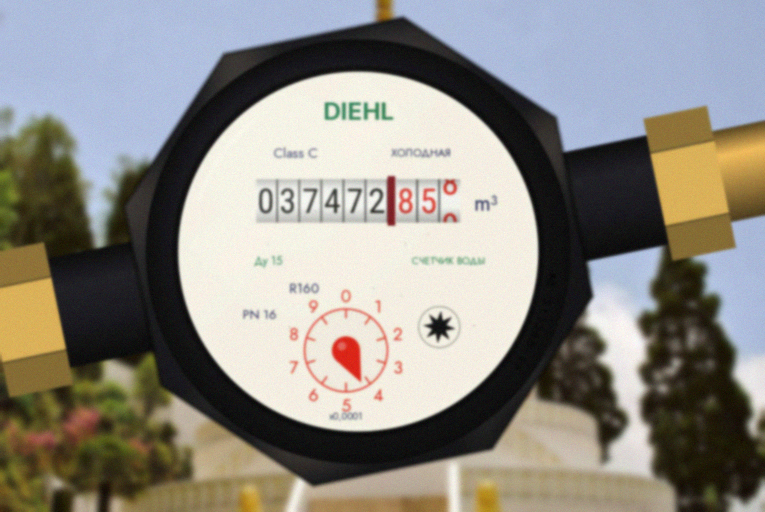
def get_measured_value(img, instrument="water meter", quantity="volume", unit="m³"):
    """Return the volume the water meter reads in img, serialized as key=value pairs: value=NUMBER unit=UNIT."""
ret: value=37472.8584 unit=m³
